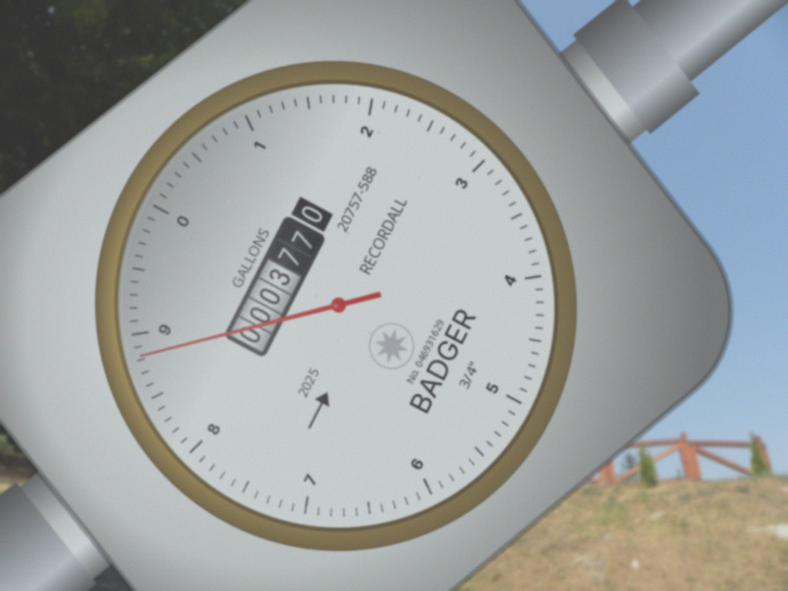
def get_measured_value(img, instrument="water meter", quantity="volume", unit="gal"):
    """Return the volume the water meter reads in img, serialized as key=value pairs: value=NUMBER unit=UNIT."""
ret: value=3768.8 unit=gal
